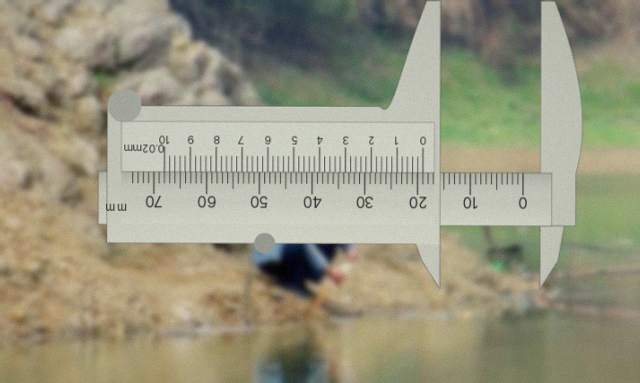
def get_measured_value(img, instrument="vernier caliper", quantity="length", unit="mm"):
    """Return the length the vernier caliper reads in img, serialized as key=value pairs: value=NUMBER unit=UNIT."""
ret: value=19.0 unit=mm
